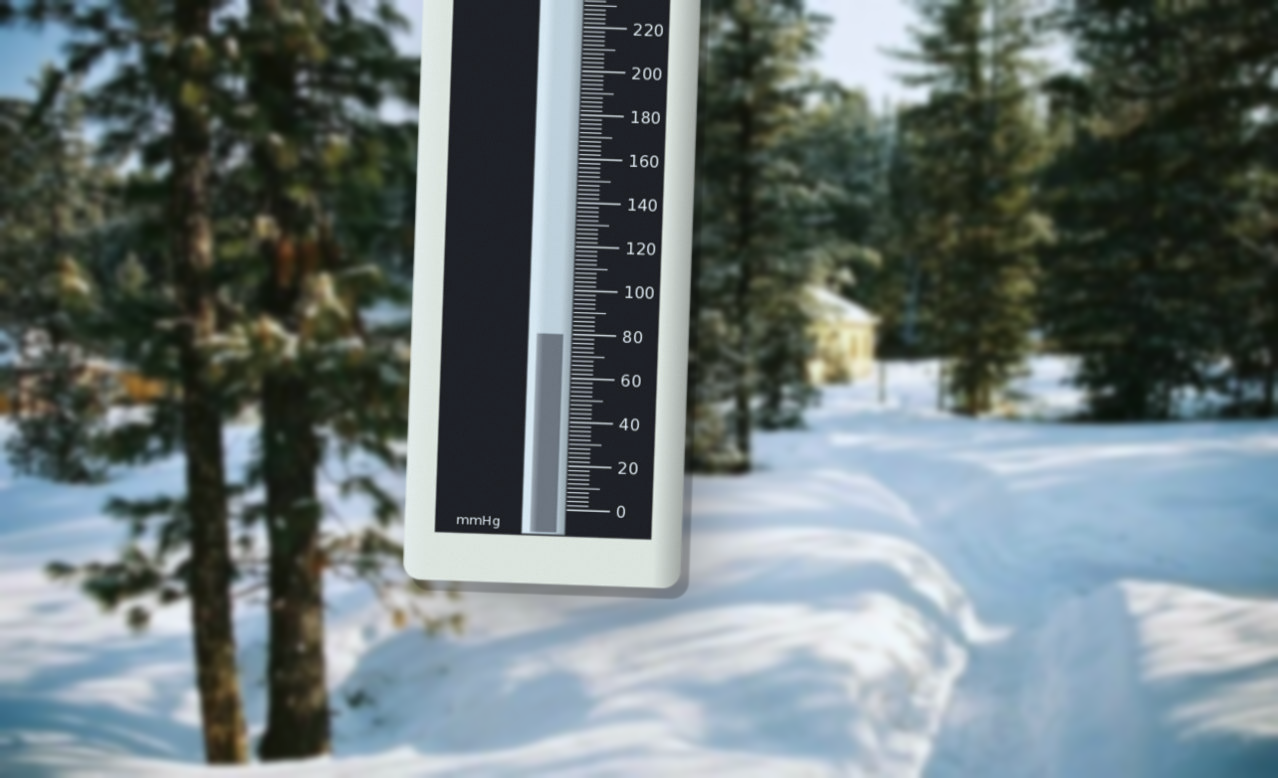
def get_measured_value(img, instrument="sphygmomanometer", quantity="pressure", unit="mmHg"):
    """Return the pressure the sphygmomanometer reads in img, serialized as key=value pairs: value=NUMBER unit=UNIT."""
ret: value=80 unit=mmHg
